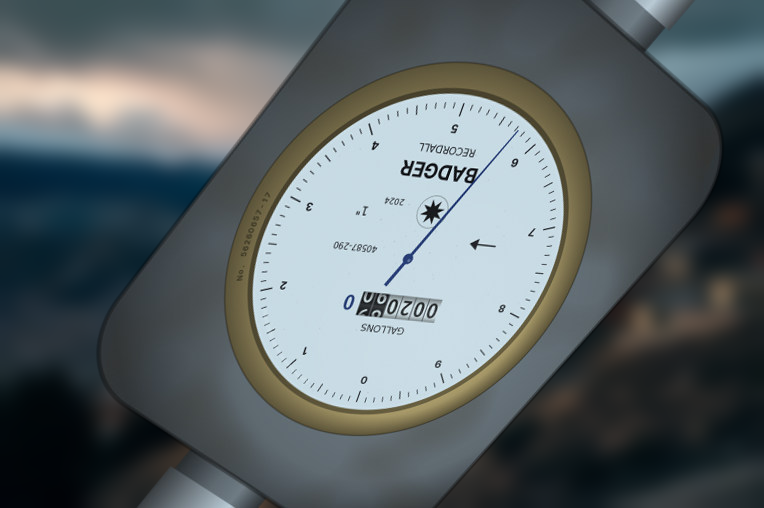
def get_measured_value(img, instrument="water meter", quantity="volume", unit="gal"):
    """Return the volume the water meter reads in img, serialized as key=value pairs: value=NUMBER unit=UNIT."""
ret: value=20895.7 unit=gal
